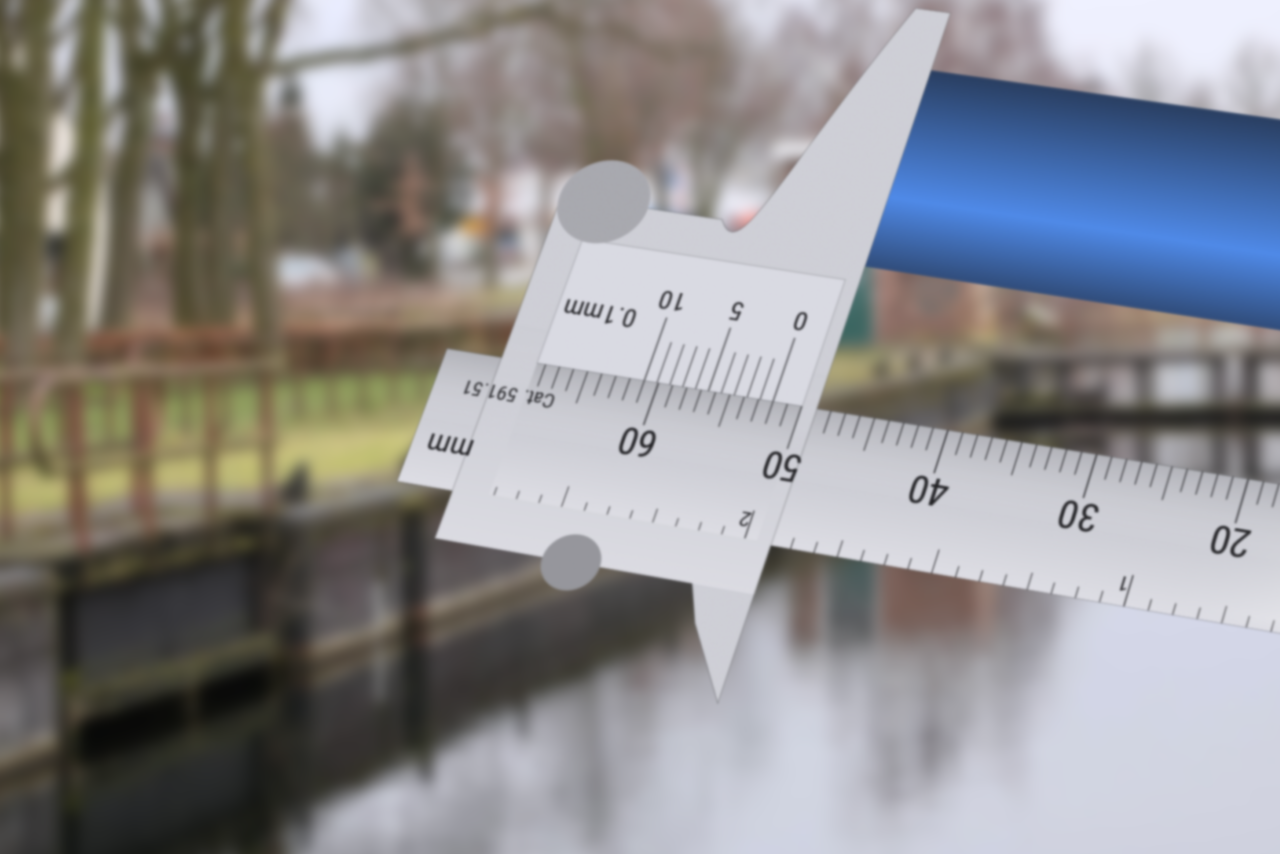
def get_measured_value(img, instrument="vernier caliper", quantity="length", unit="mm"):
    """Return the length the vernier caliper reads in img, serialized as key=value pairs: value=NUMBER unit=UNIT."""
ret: value=52.0 unit=mm
